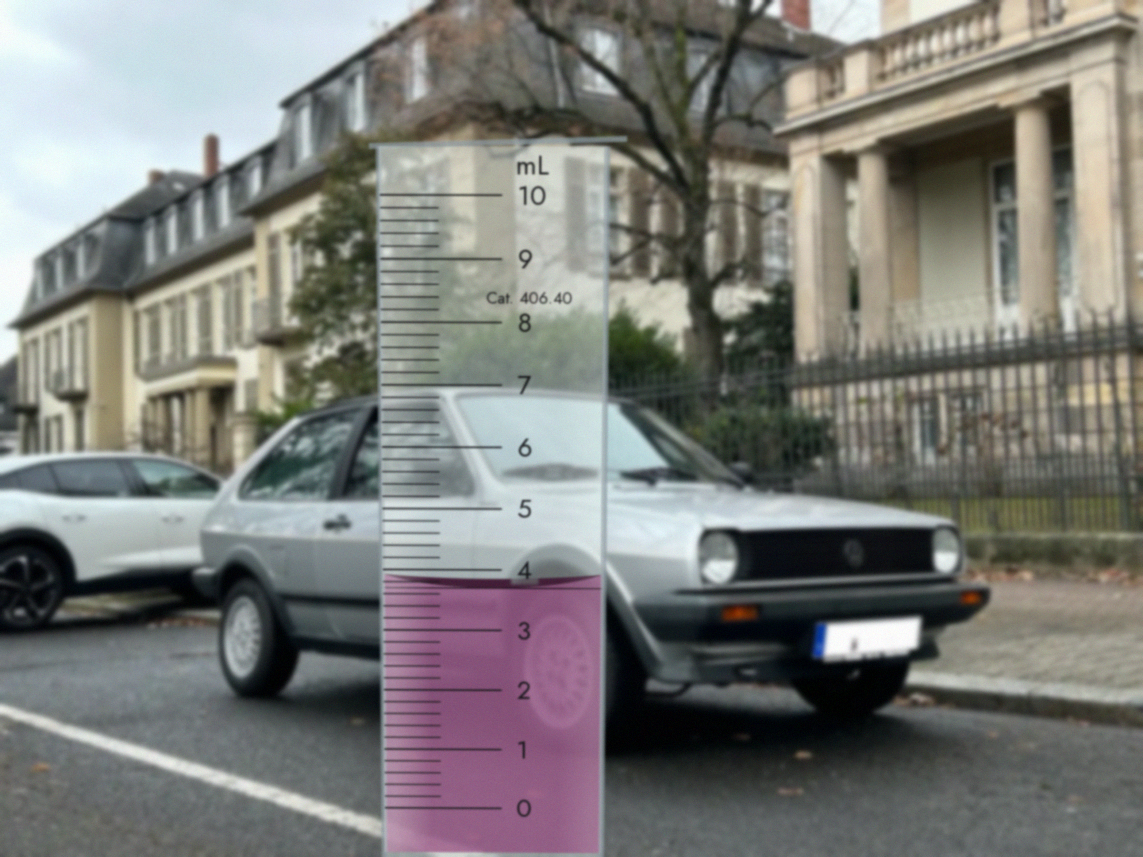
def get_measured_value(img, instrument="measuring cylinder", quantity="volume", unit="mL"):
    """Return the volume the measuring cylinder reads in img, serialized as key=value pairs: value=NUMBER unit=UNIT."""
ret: value=3.7 unit=mL
